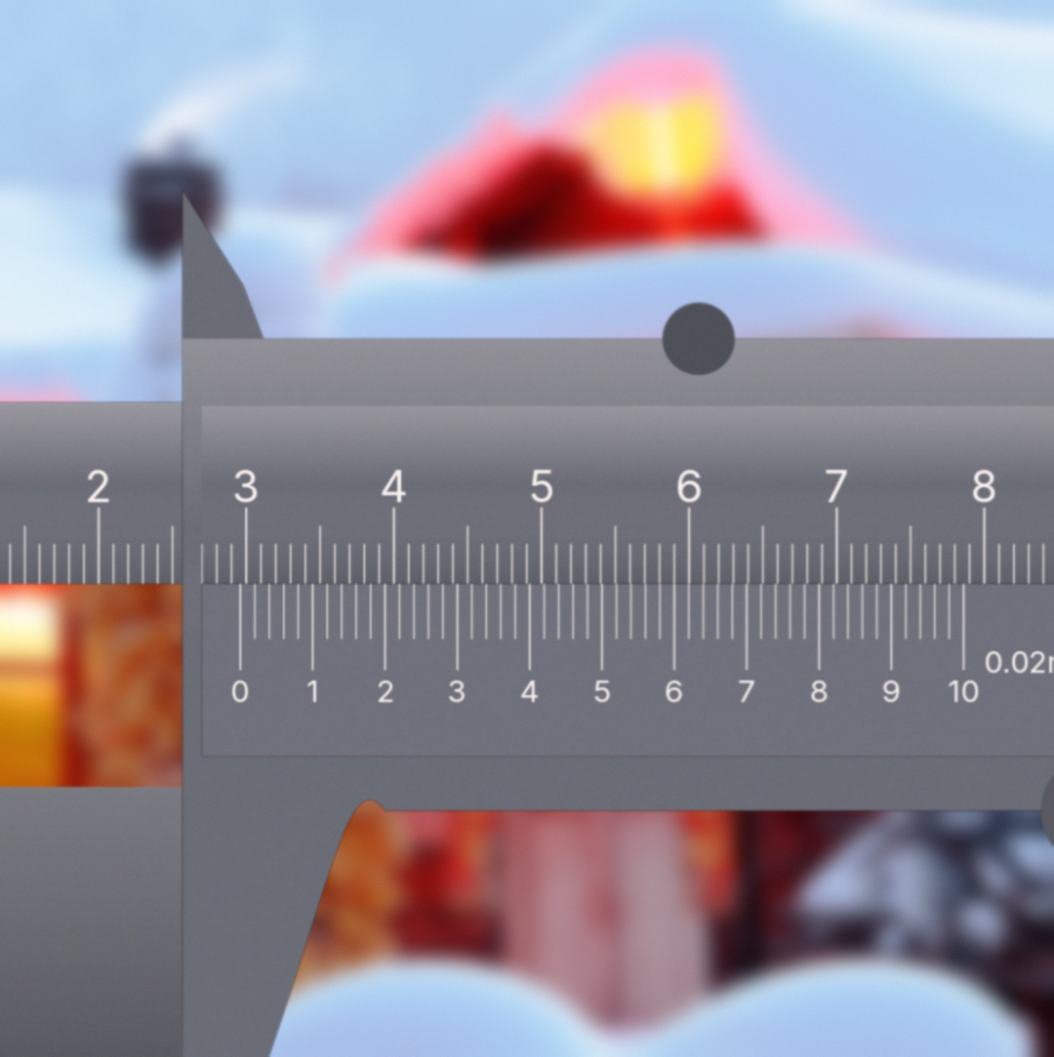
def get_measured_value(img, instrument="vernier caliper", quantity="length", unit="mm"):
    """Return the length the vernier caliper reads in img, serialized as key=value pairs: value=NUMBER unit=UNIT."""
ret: value=29.6 unit=mm
